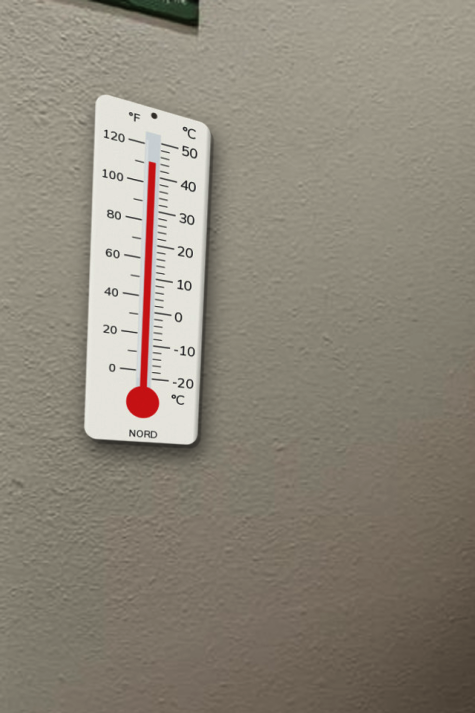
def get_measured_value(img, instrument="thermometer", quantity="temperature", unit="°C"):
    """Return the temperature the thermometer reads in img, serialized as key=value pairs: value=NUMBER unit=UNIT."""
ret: value=44 unit=°C
